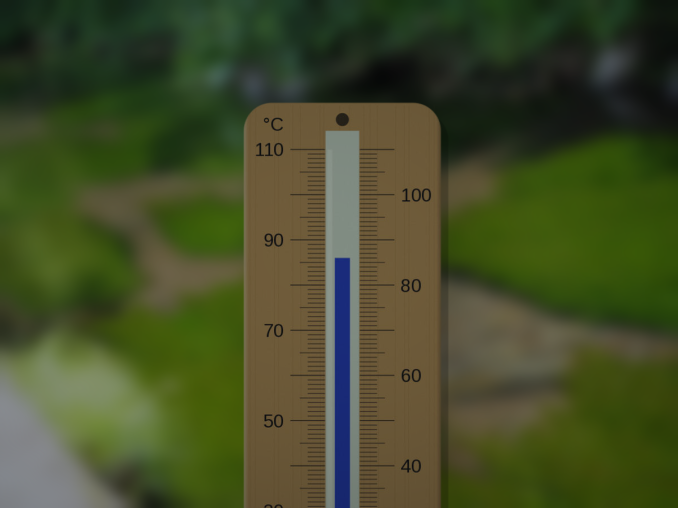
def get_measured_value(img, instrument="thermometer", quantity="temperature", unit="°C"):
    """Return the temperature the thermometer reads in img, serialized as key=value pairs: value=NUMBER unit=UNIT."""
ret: value=86 unit=°C
